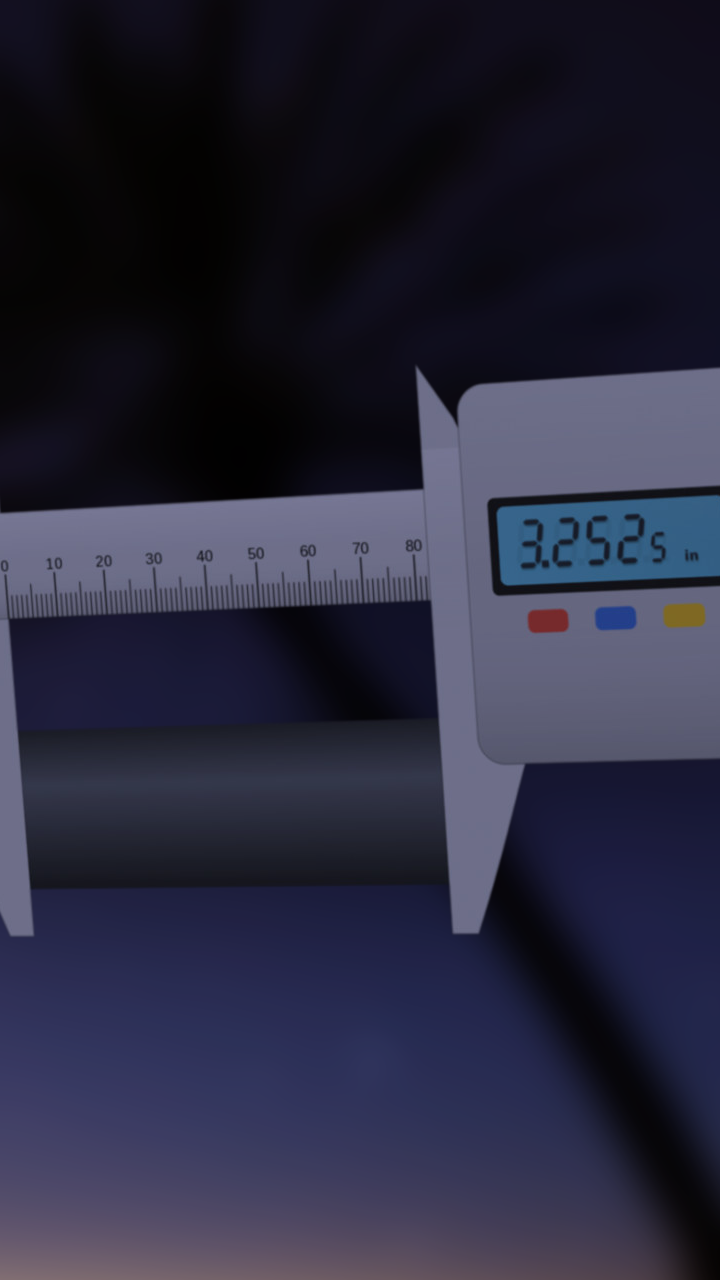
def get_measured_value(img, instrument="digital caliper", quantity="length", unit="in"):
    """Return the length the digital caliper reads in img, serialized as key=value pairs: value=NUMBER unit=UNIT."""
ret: value=3.2525 unit=in
